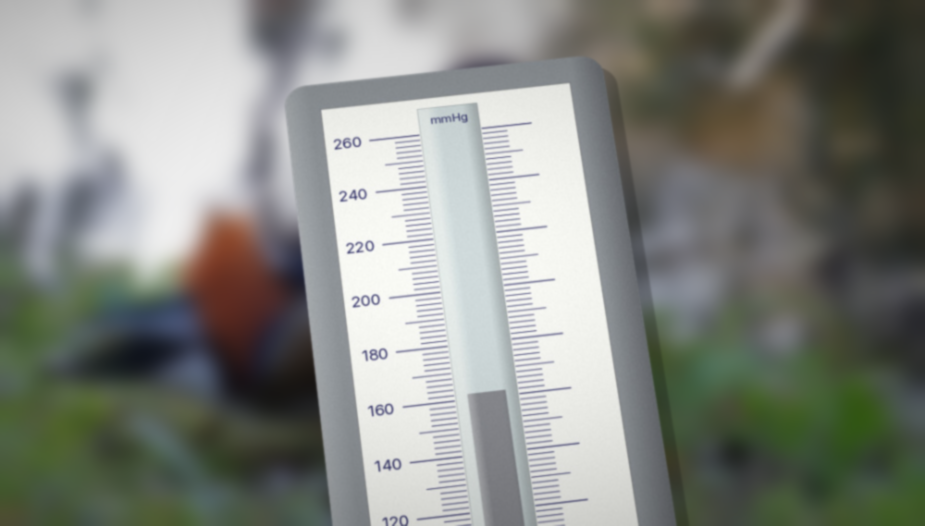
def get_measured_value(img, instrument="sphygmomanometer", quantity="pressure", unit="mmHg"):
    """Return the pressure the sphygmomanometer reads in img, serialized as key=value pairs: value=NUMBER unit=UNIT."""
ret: value=162 unit=mmHg
